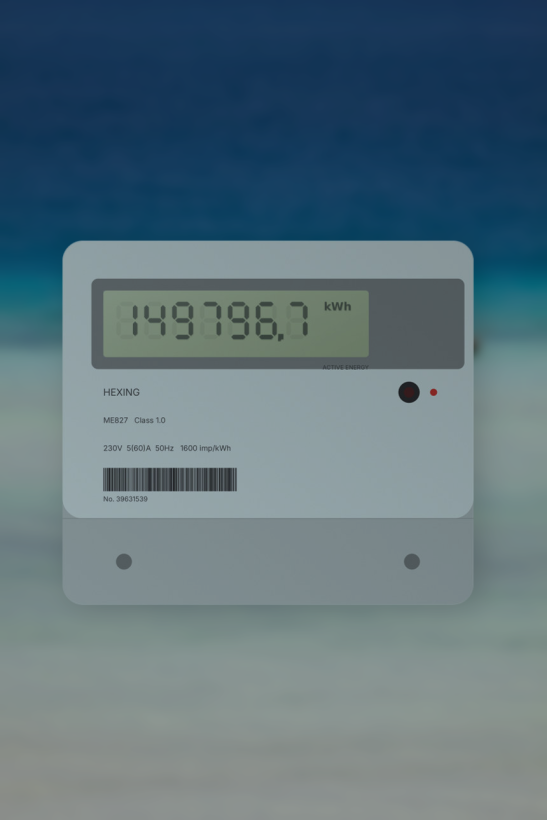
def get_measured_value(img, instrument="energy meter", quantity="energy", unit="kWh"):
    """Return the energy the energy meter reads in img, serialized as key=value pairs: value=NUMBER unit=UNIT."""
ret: value=149796.7 unit=kWh
